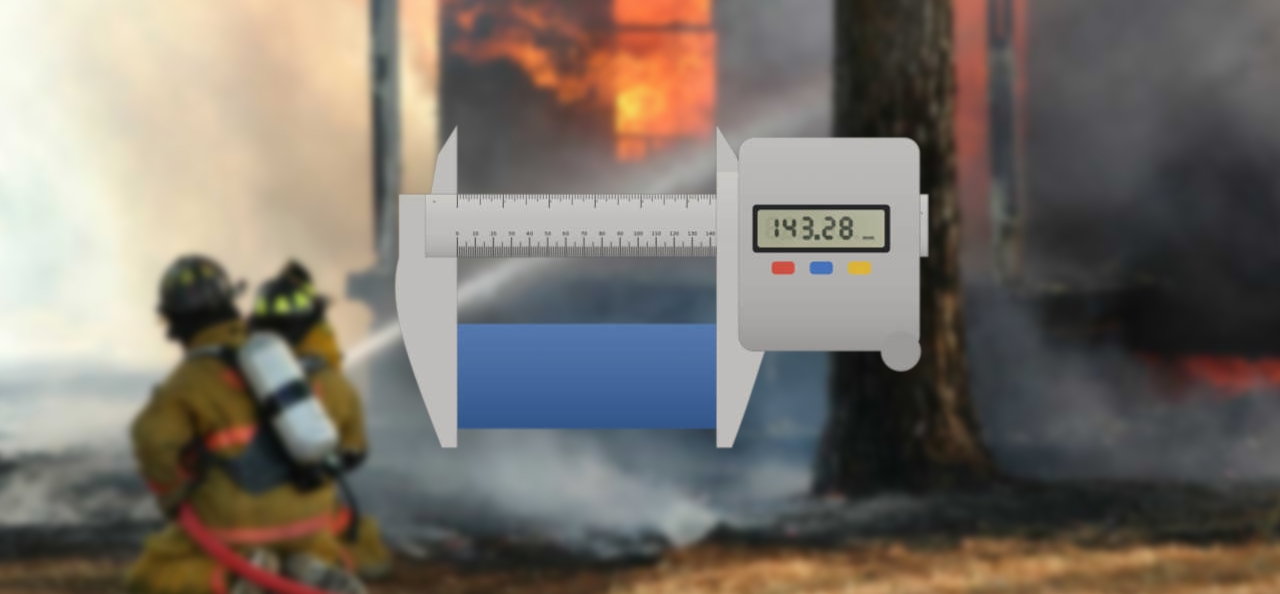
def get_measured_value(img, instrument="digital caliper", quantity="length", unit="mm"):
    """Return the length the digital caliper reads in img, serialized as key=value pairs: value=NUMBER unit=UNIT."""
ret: value=143.28 unit=mm
